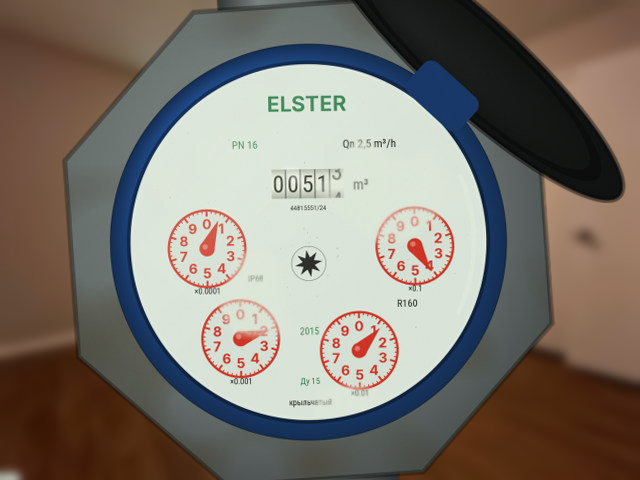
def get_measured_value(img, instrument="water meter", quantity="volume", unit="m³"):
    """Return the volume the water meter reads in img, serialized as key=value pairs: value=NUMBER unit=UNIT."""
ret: value=513.4120 unit=m³
